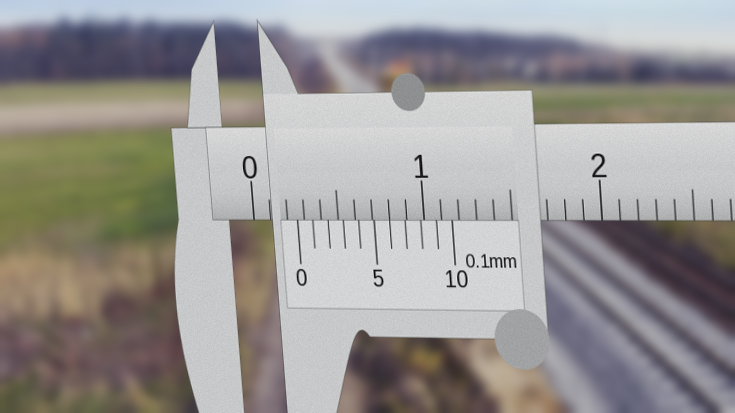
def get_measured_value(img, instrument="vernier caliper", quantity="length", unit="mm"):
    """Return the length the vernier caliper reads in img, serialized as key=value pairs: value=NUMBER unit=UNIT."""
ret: value=2.6 unit=mm
